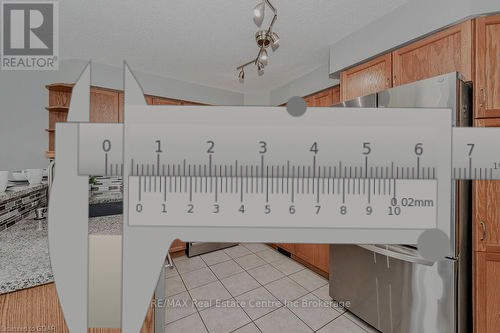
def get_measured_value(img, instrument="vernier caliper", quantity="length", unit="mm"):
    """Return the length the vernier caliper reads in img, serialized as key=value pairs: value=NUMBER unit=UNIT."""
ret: value=6.5 unit=mm
